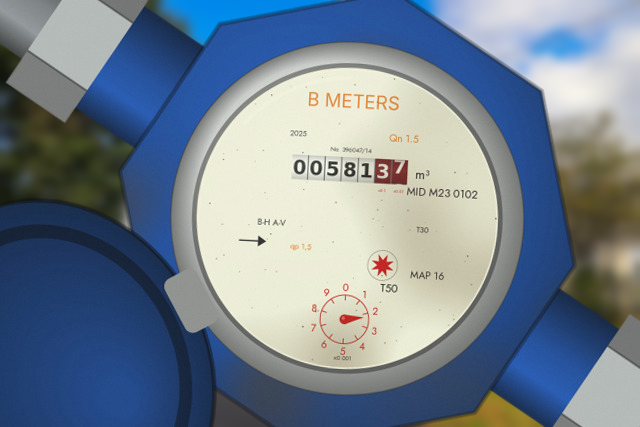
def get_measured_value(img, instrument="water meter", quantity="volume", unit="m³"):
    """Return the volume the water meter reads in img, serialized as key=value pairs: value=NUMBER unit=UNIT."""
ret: value=581.372 unit=m³
